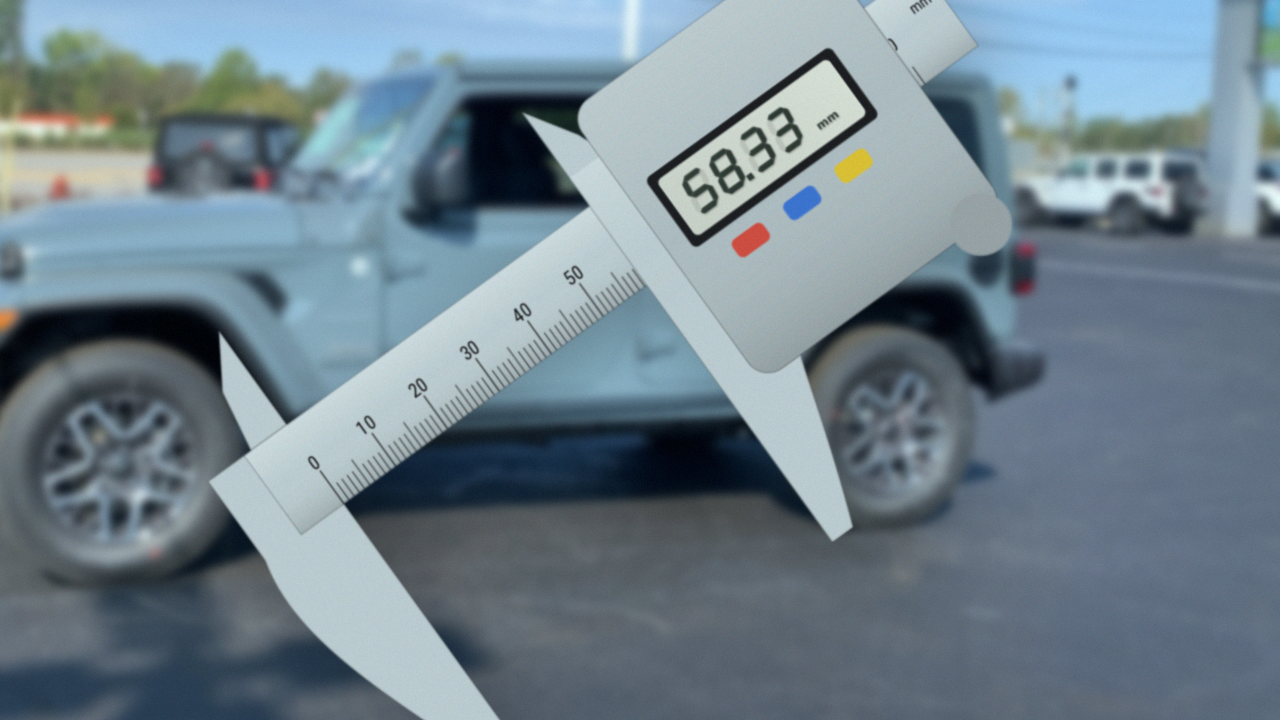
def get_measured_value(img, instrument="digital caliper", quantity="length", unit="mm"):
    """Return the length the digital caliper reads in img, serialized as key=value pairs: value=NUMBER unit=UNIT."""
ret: value=58.33 unit=mm
